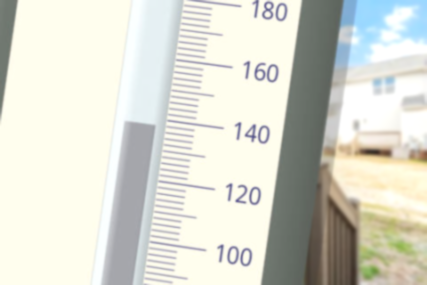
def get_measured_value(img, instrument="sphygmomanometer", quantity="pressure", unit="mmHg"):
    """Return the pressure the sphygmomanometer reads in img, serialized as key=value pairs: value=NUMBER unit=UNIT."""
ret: value=138 unit=mmHg
